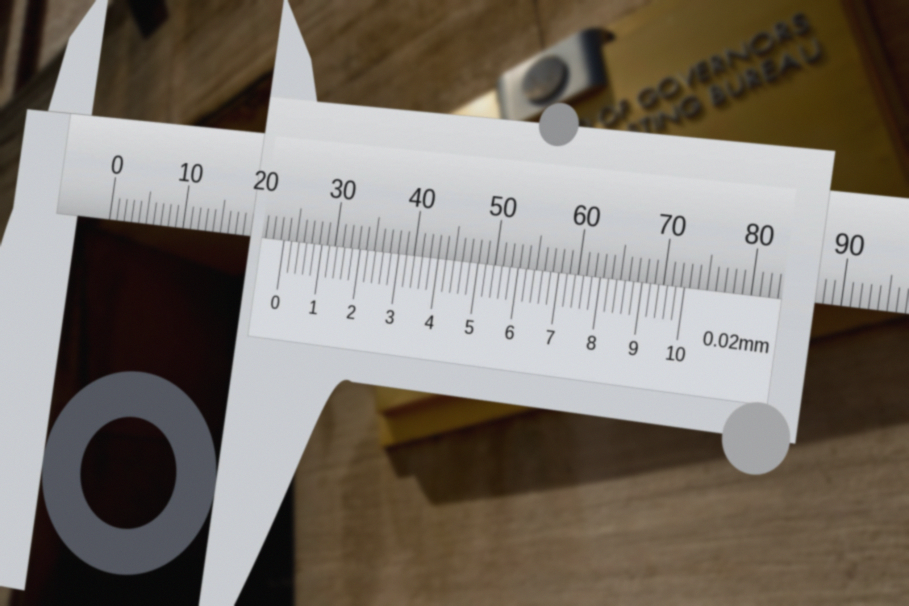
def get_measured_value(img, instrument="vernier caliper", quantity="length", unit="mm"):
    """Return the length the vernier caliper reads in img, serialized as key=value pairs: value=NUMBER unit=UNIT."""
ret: value=23.4 unit=mm
